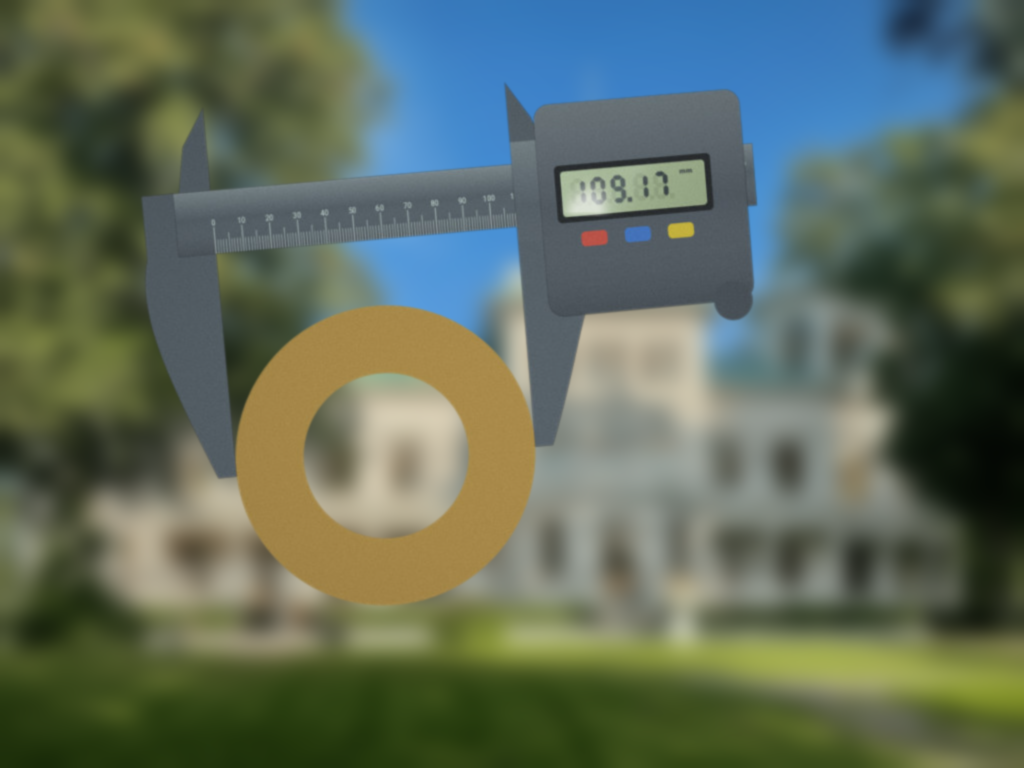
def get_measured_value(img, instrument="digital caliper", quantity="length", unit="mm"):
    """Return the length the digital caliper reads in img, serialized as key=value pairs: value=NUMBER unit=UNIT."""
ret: value=109.17 unit=mm
